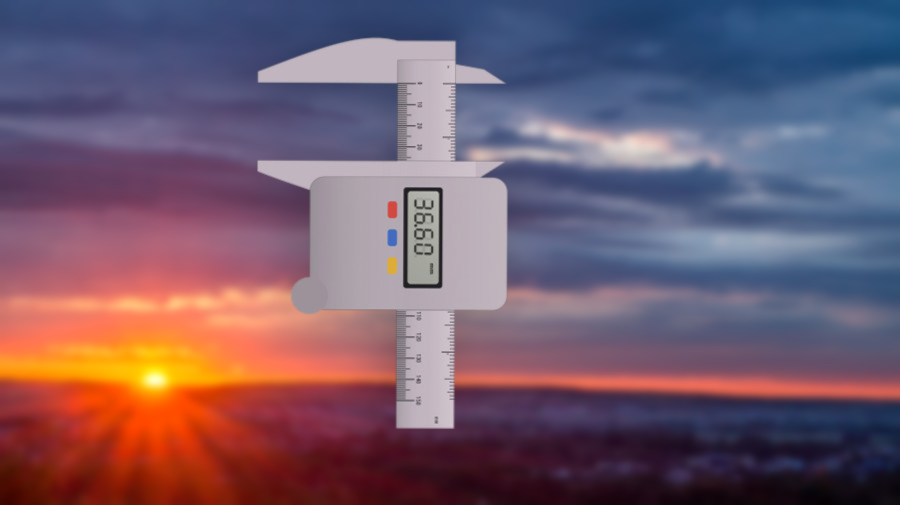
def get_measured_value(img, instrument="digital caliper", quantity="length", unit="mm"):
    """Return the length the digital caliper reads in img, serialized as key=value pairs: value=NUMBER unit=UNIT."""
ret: value=36.60 unit=mm
